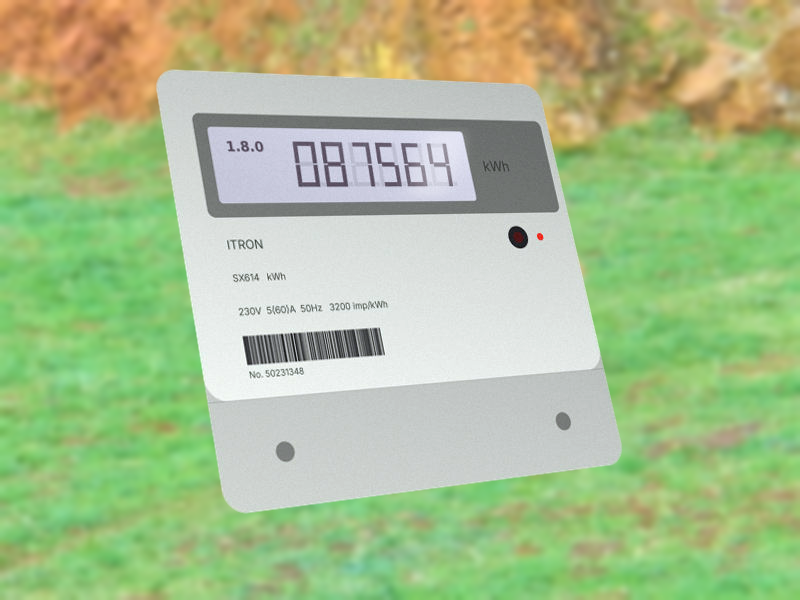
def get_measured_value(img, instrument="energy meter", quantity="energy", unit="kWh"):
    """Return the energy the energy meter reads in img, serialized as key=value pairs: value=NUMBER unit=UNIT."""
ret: value=87564 unit=kWh
